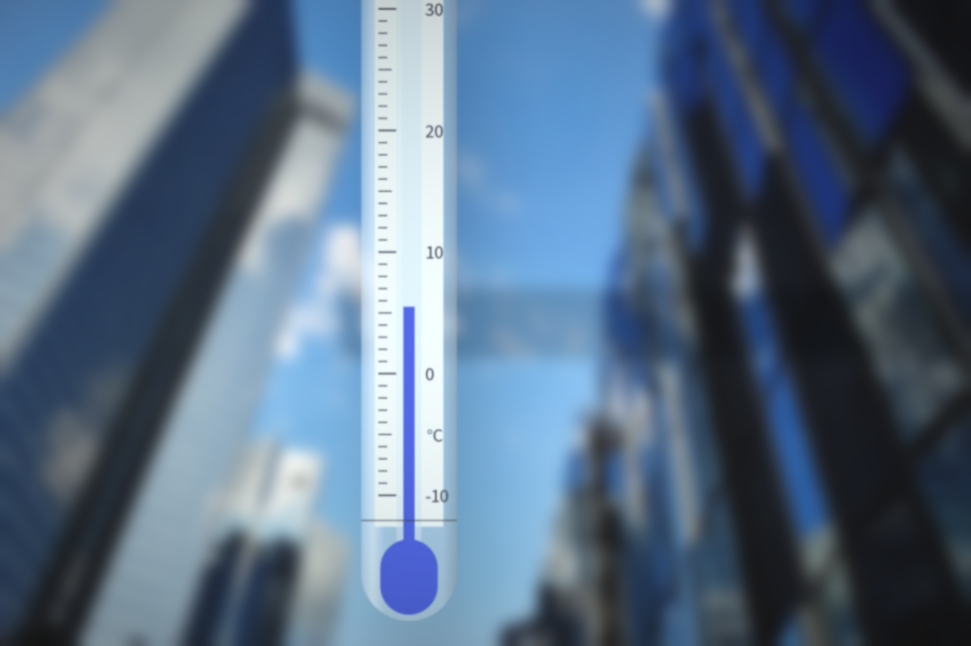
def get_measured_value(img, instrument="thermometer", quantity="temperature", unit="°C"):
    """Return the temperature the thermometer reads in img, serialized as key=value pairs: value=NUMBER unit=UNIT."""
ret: value=5.5 unit=°C
